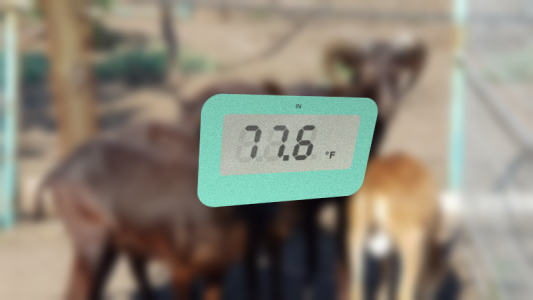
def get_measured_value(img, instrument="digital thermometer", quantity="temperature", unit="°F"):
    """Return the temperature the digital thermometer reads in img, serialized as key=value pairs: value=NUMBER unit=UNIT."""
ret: value=77.6 unit=°F
